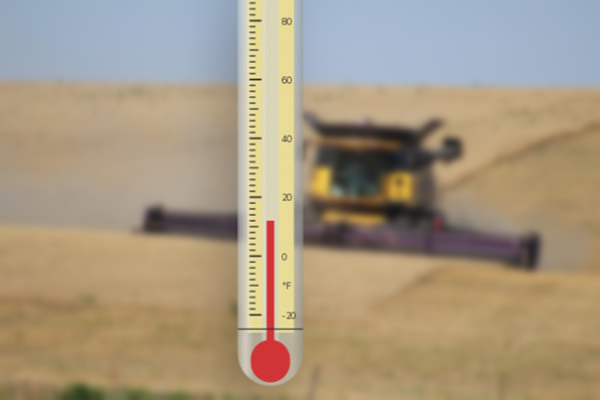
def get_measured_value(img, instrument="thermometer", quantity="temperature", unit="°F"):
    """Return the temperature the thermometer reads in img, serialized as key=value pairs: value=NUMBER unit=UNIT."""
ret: value=12 unit=°F
